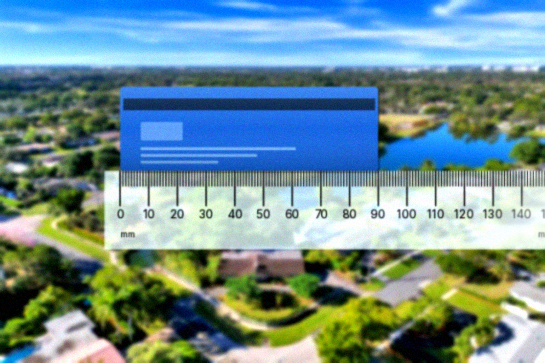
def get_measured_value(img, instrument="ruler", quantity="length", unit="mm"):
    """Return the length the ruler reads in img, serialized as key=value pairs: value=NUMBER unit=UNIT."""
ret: value=90 unit=mm
